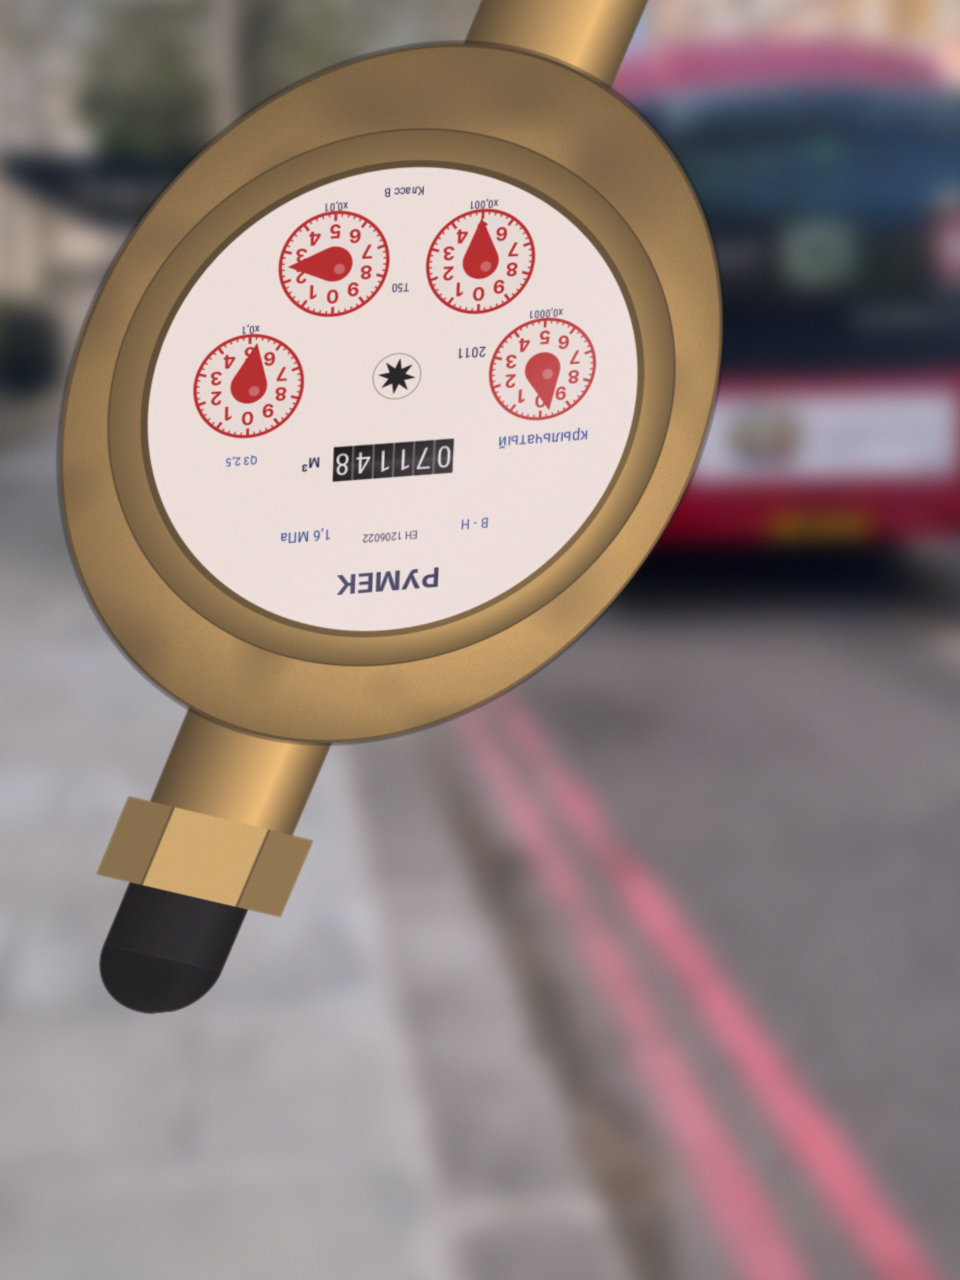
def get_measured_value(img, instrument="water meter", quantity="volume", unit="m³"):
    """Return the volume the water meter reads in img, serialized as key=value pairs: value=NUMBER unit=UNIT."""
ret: value=71148.5249 unit=m³
